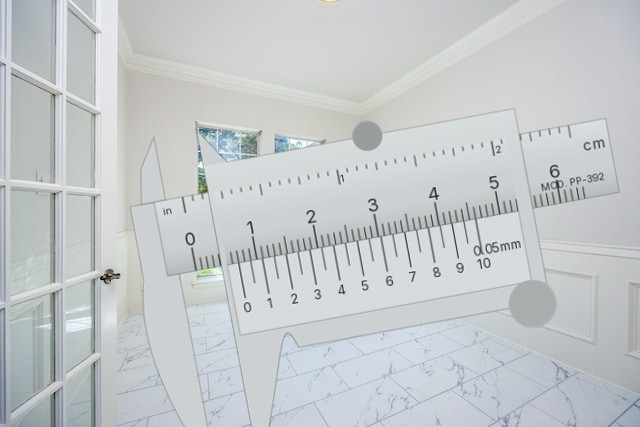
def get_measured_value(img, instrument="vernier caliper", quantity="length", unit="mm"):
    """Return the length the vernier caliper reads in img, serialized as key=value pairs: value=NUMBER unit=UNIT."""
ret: value=7.0 unit=mm
